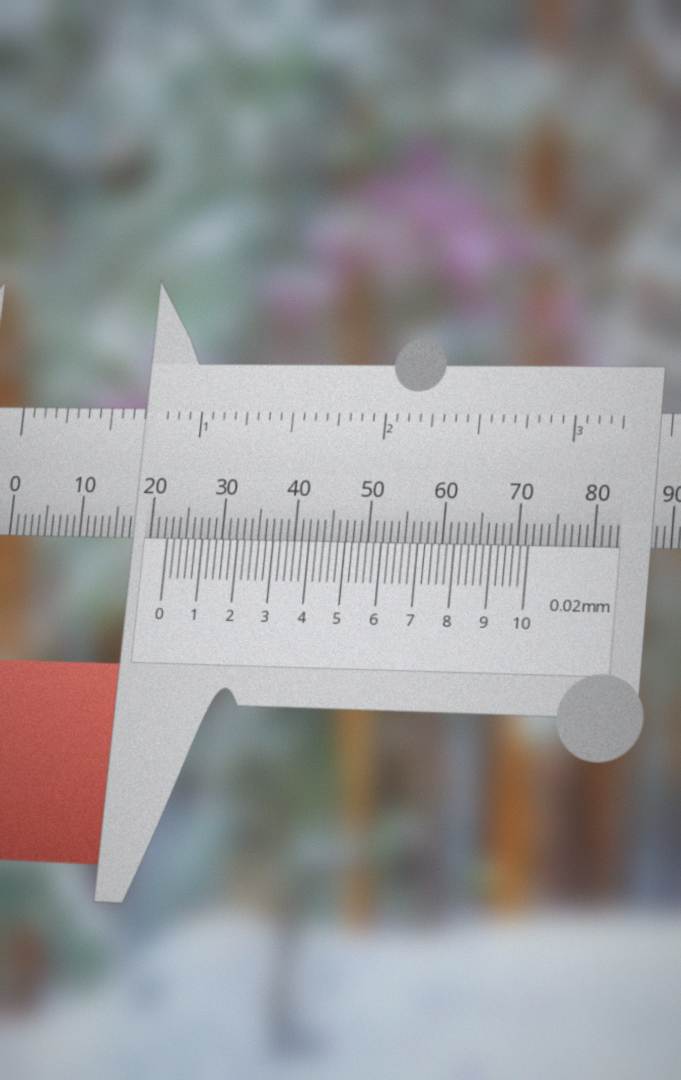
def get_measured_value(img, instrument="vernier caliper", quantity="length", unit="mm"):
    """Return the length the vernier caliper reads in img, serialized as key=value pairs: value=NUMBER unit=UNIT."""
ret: value=22.4 unit=mm
